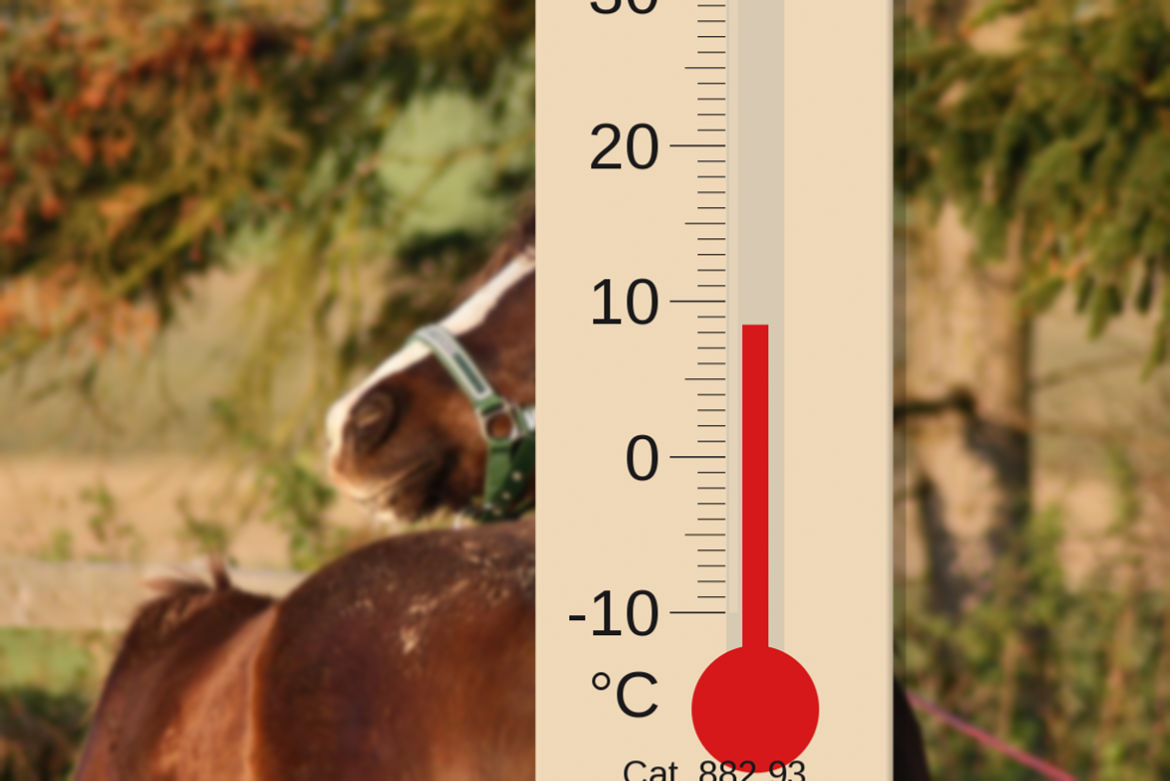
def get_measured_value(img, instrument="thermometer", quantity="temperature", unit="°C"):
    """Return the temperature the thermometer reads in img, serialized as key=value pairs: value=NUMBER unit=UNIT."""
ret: value=8.5 unit=°C
